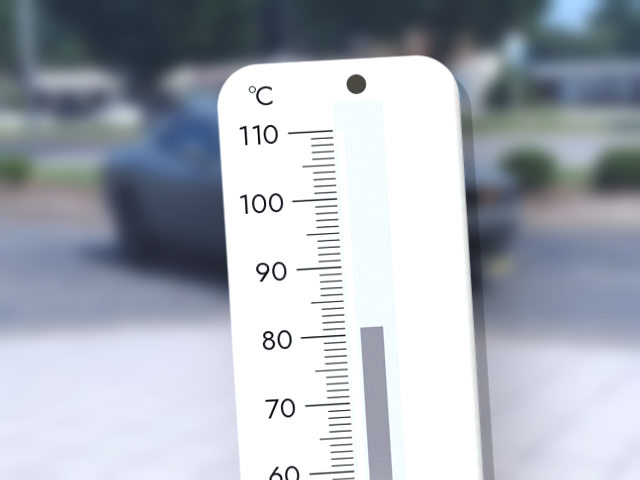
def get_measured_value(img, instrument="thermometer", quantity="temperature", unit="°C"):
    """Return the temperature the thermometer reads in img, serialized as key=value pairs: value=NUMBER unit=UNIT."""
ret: value=81 unit=°C
